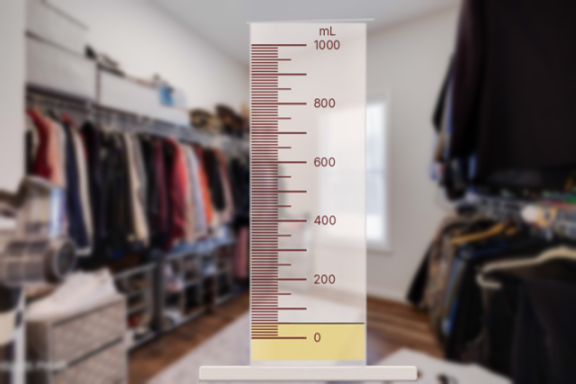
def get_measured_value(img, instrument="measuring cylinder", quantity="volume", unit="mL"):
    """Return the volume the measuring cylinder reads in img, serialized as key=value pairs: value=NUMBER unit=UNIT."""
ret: value=50 unit=mL
